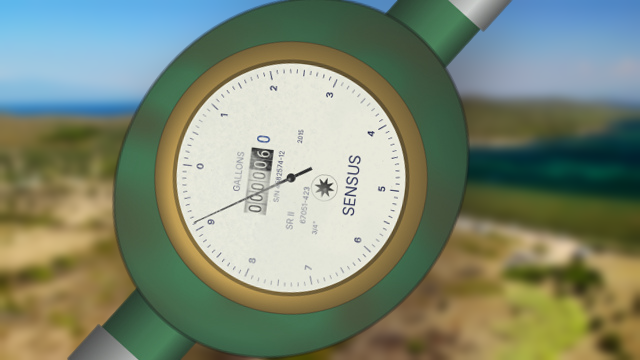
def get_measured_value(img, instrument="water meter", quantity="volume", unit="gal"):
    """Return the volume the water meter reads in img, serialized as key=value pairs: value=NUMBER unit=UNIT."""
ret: value=59.1 unit=gal
